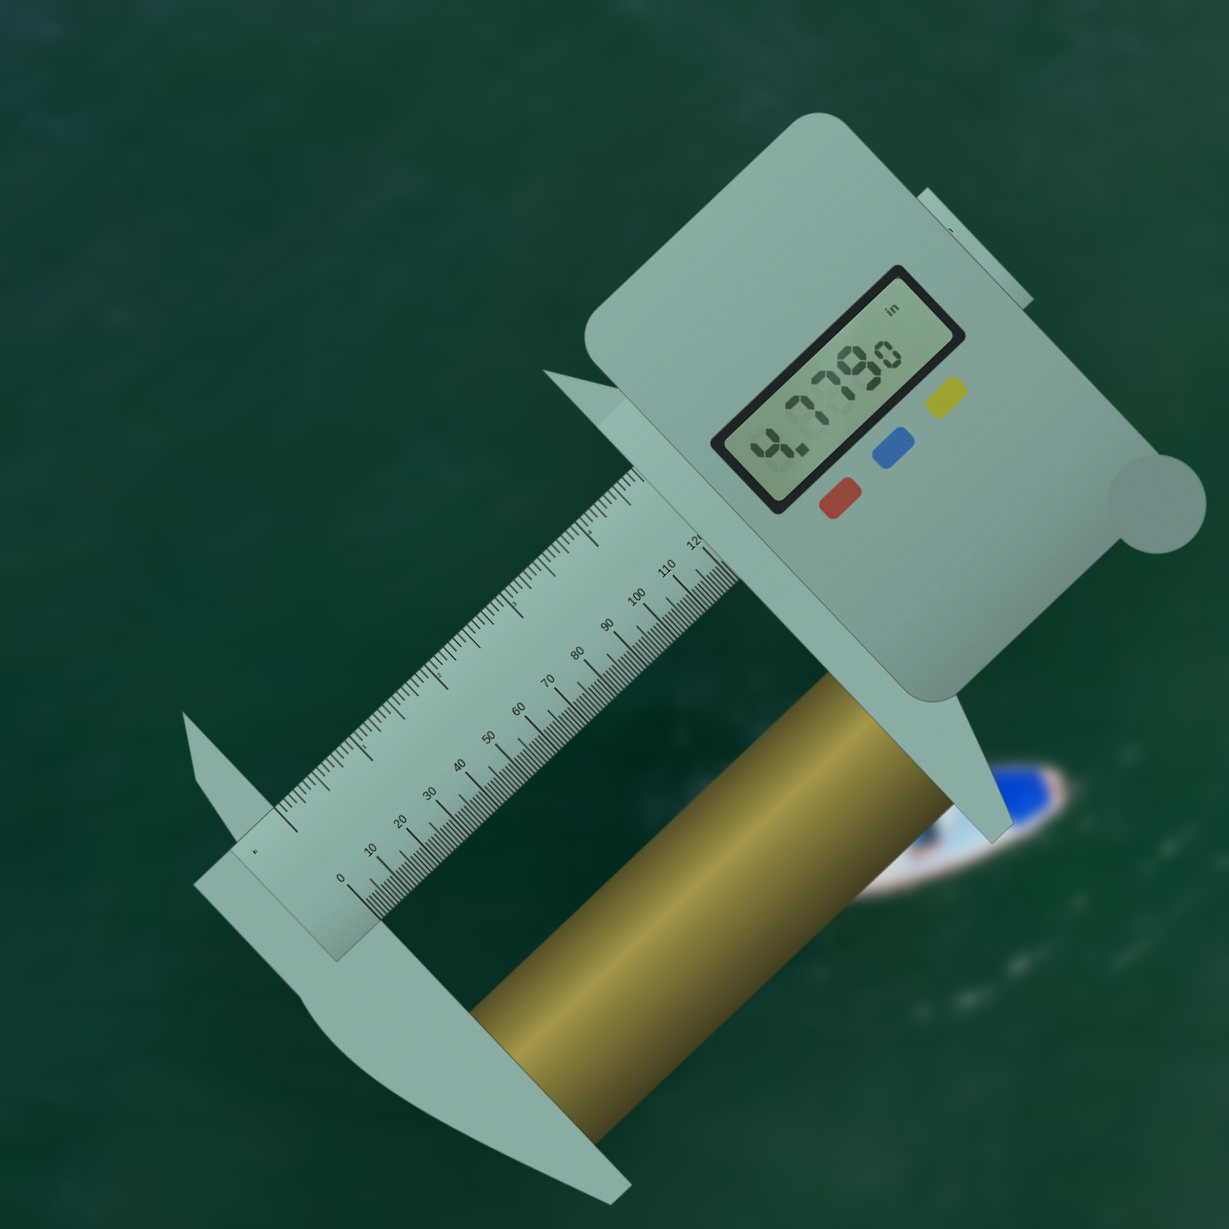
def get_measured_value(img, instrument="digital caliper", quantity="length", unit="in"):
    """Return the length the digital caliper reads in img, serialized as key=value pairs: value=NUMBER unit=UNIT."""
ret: value=4.7790 unit=in
